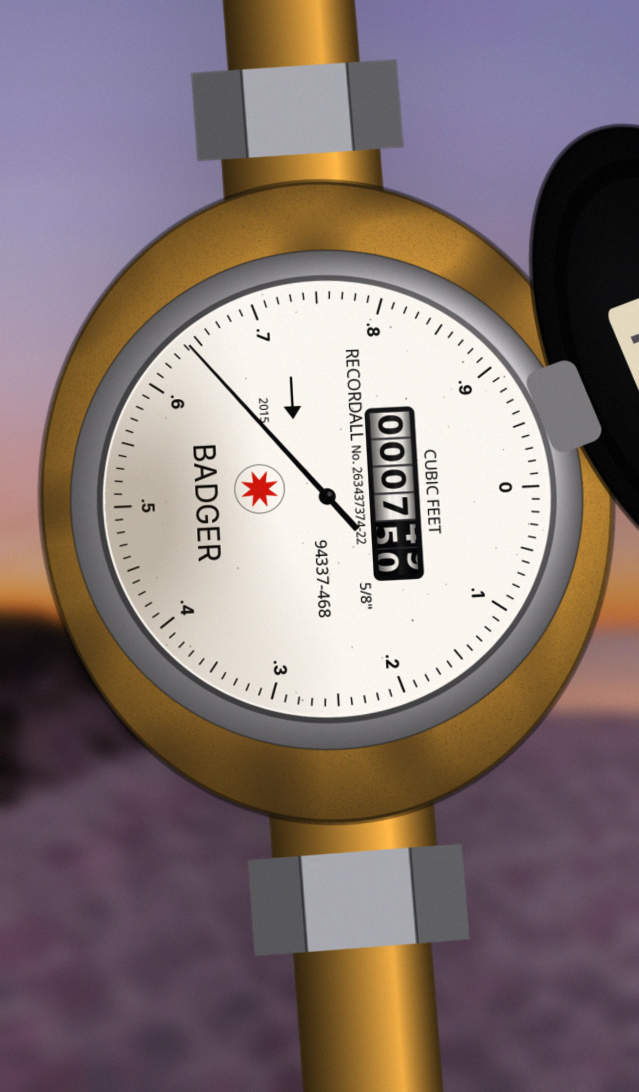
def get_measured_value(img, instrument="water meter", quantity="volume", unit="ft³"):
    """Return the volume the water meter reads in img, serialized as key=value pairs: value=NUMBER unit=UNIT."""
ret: value=749.64 unit=ft³
